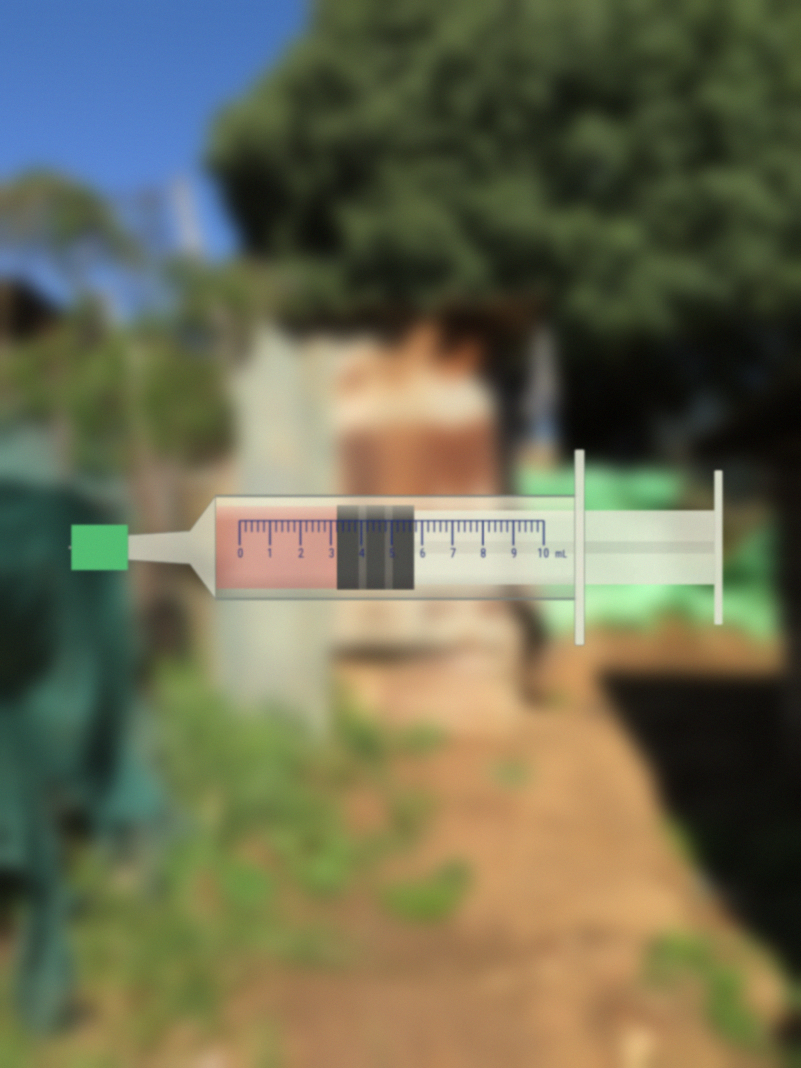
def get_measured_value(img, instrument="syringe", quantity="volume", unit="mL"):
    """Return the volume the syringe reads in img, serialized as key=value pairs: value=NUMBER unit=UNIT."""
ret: value=3.2 unit=mL
